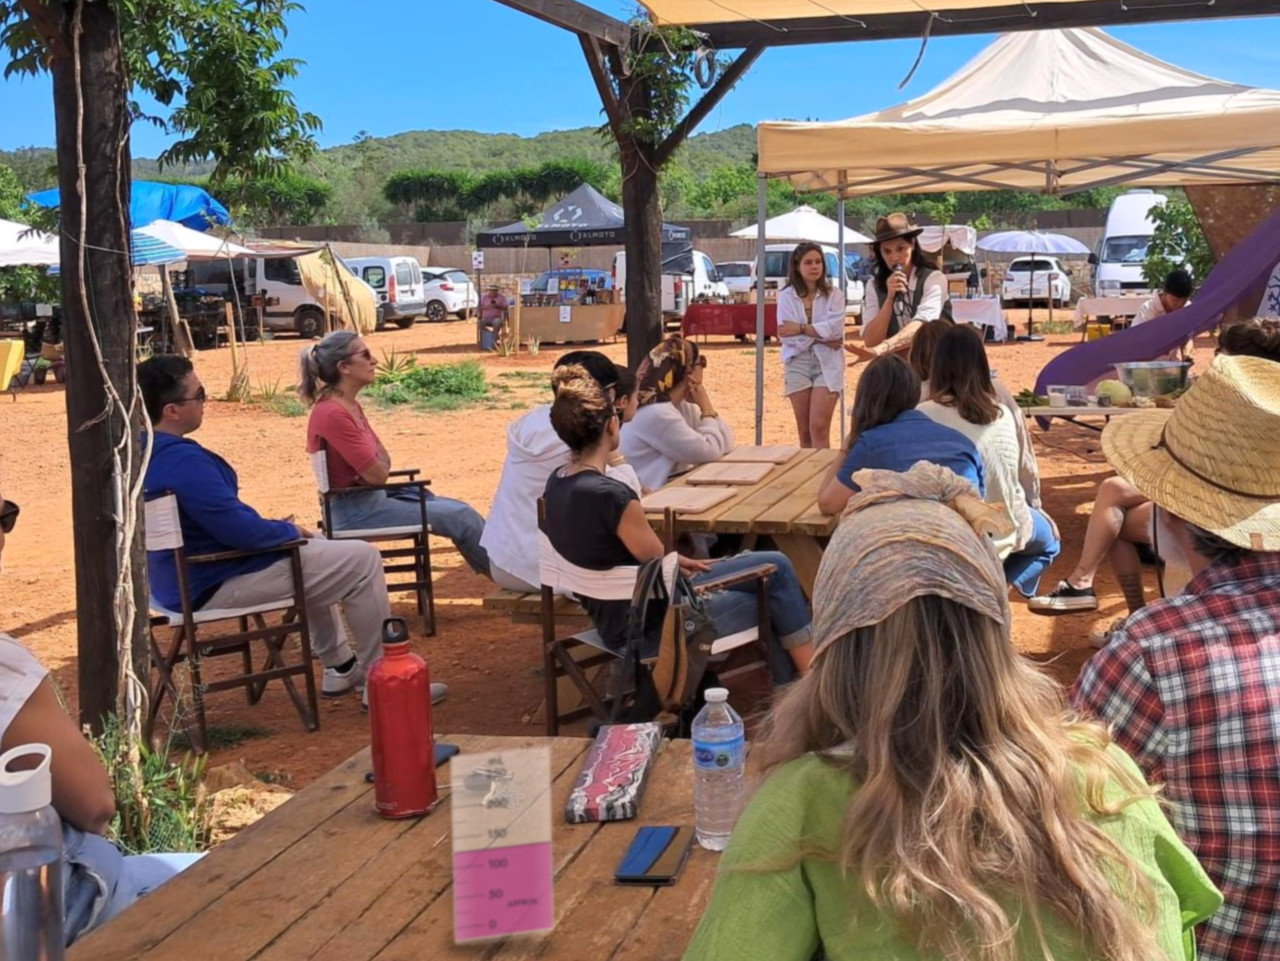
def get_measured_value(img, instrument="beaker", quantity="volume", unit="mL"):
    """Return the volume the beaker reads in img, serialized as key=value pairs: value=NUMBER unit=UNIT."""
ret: value=125 unit=mL
